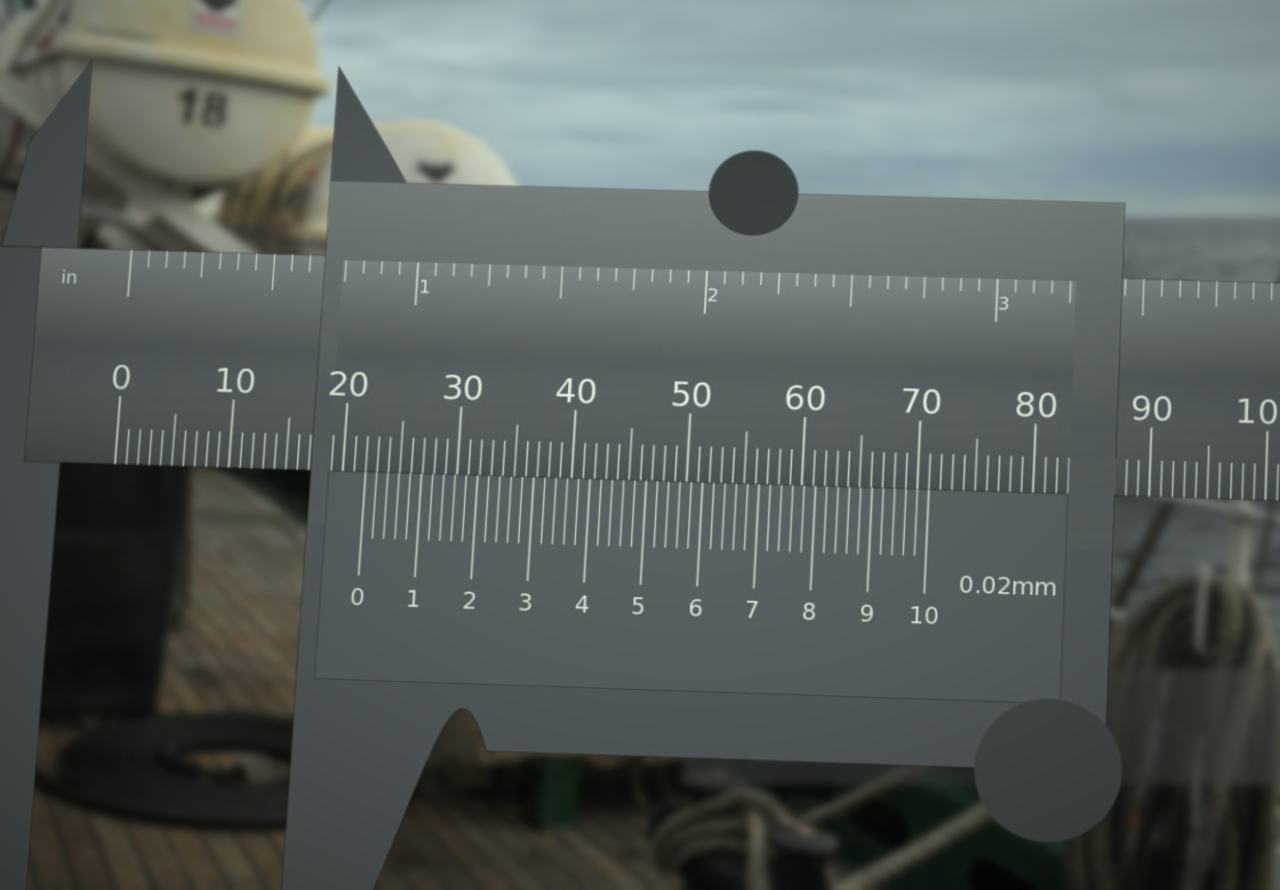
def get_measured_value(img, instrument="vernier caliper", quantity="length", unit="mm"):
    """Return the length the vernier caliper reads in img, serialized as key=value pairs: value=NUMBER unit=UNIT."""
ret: value=22.0 unit=mm
